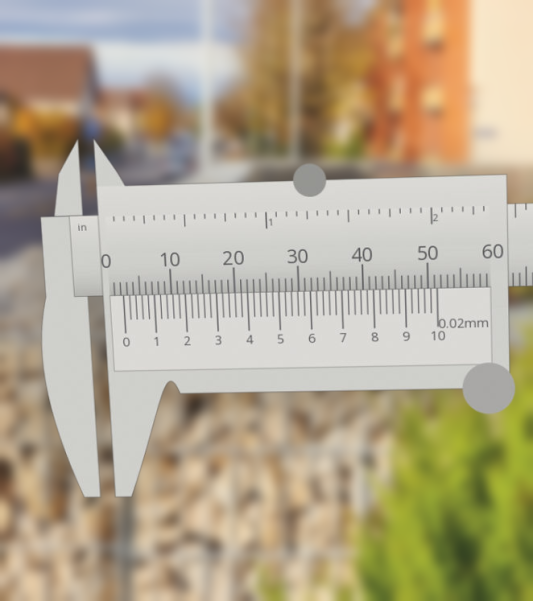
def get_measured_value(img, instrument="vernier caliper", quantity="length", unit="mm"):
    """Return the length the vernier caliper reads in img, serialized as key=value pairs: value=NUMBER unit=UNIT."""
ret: value=2.4 unit=mm
